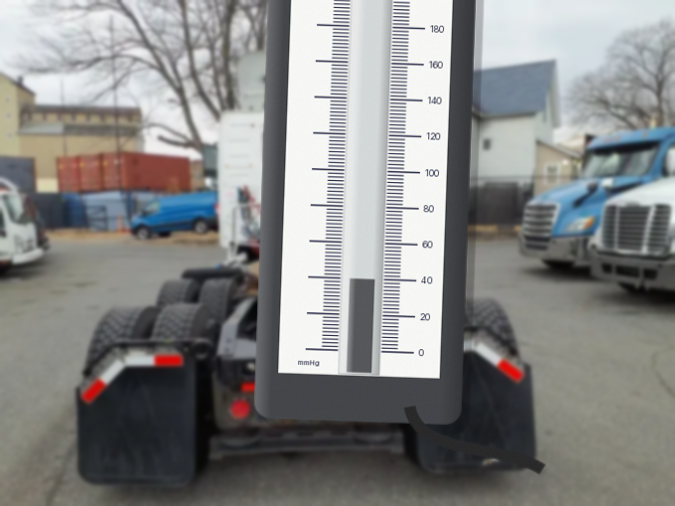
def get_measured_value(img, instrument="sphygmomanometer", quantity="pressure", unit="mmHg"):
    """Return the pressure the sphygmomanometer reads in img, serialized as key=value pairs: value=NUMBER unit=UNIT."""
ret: value=40 unit=mmHg
